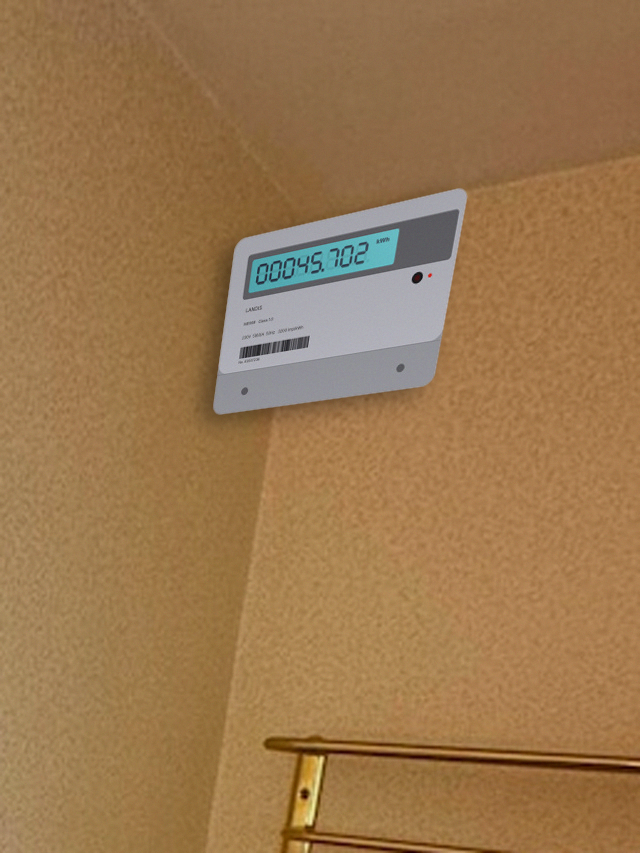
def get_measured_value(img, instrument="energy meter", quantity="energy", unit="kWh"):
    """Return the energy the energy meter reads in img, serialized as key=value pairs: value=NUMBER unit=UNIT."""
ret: value=45.702 unit=kWh
